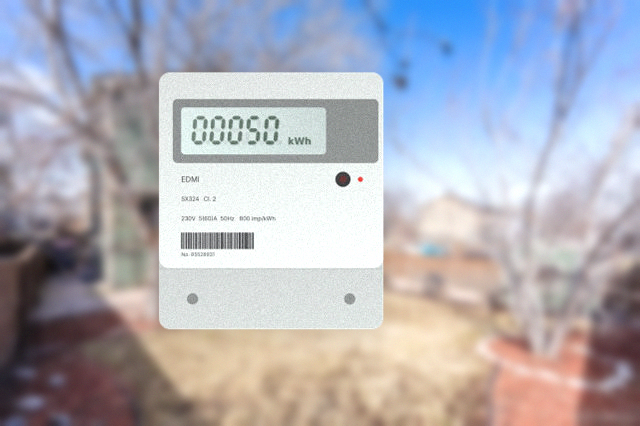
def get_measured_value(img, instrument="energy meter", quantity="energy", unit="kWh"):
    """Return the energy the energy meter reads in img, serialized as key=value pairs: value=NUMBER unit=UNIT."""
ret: value=50 unit=kWh
